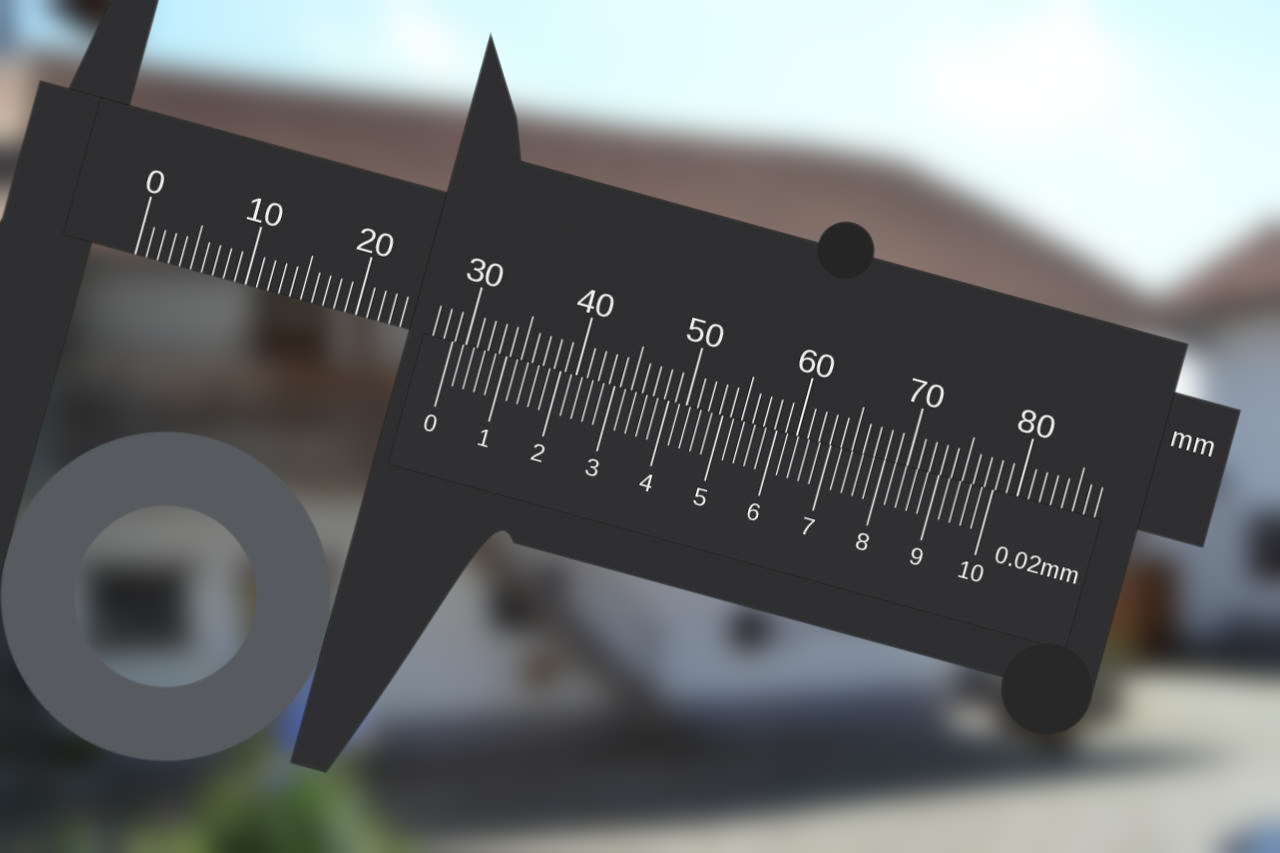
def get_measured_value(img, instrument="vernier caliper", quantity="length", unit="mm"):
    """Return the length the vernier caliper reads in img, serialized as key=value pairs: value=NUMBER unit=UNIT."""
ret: value=28.8 unit=mm
